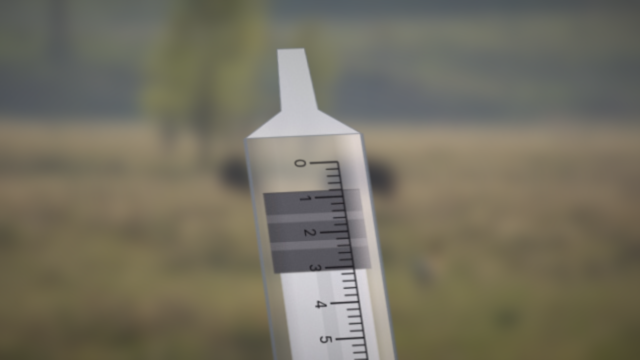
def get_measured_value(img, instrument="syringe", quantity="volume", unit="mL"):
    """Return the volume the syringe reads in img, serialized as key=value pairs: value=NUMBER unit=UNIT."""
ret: value=0.8 unit=mL
